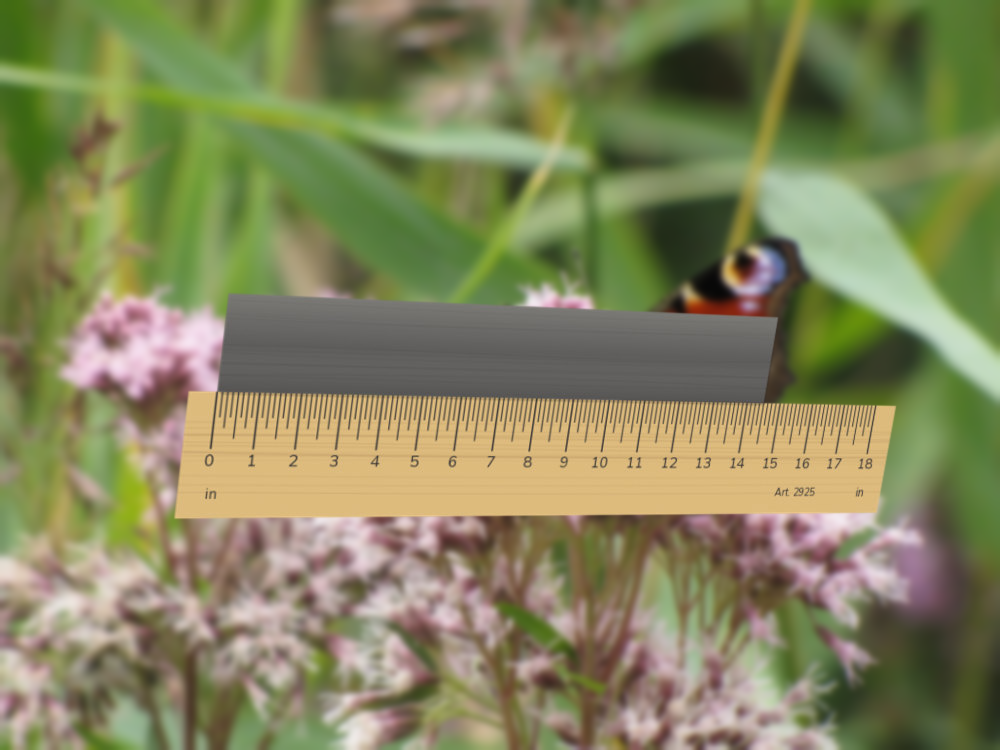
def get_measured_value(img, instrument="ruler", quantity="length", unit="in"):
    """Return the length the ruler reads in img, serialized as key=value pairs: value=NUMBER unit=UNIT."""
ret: value=14.5 unit=in
